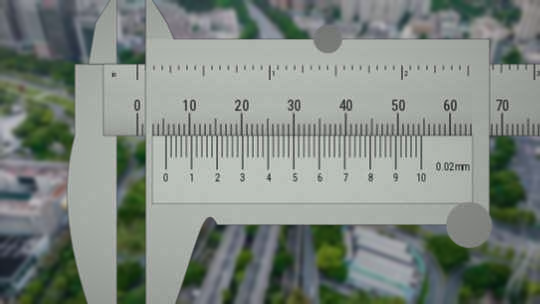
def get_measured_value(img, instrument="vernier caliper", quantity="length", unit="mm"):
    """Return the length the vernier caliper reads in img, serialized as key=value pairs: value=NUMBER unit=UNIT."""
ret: value=5.5 unit=mm
